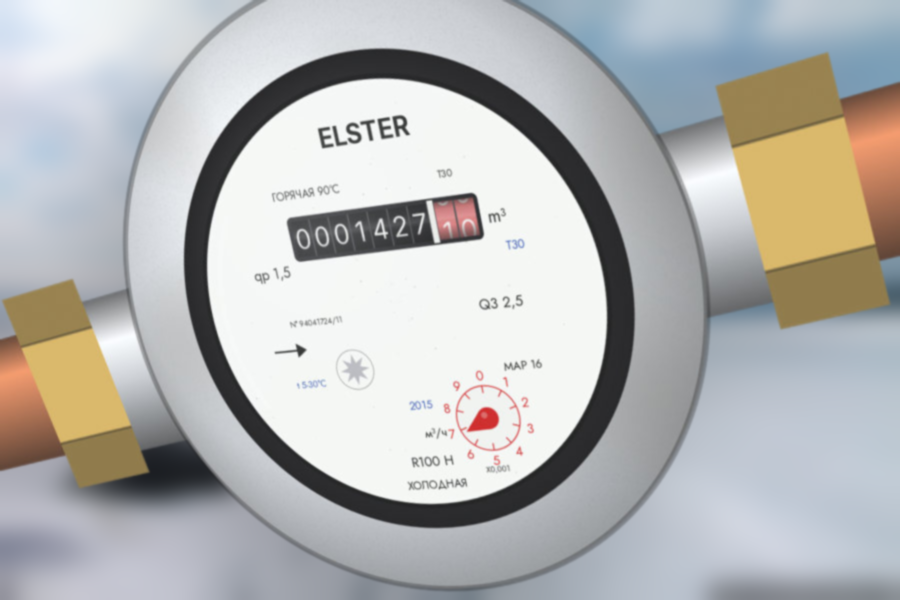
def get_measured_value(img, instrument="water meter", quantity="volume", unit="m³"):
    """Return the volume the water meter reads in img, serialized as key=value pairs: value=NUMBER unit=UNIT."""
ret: value=1427.096 unit=m³
